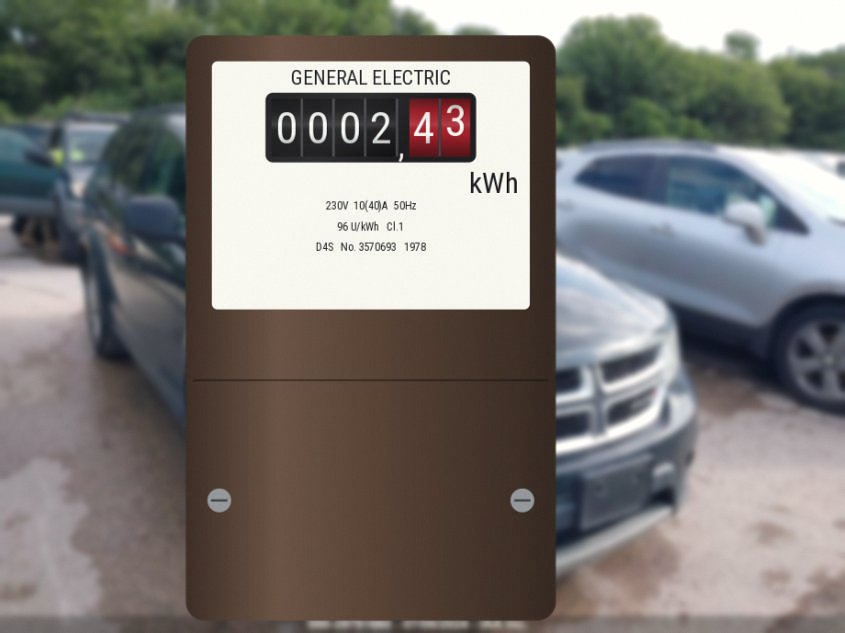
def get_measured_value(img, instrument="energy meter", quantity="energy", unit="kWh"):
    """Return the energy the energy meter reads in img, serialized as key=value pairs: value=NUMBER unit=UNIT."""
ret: value=2.43 unit=kWh
